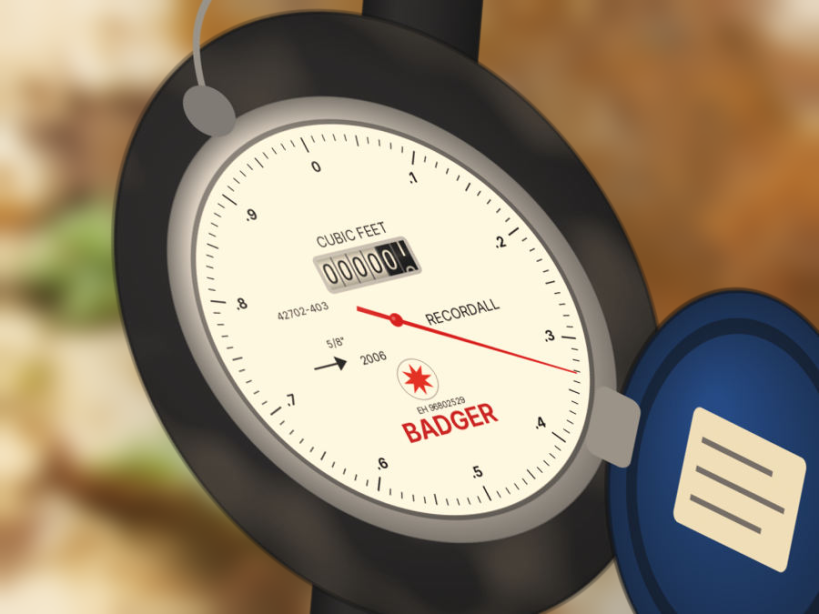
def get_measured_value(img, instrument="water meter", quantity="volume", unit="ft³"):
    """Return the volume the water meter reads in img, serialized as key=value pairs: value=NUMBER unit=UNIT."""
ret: value=1.33 unit=ft³
